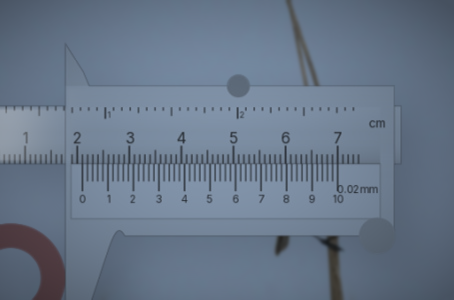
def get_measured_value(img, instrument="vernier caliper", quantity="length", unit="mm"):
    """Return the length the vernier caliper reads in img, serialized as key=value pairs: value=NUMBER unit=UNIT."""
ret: value=21.0 unit=mm
